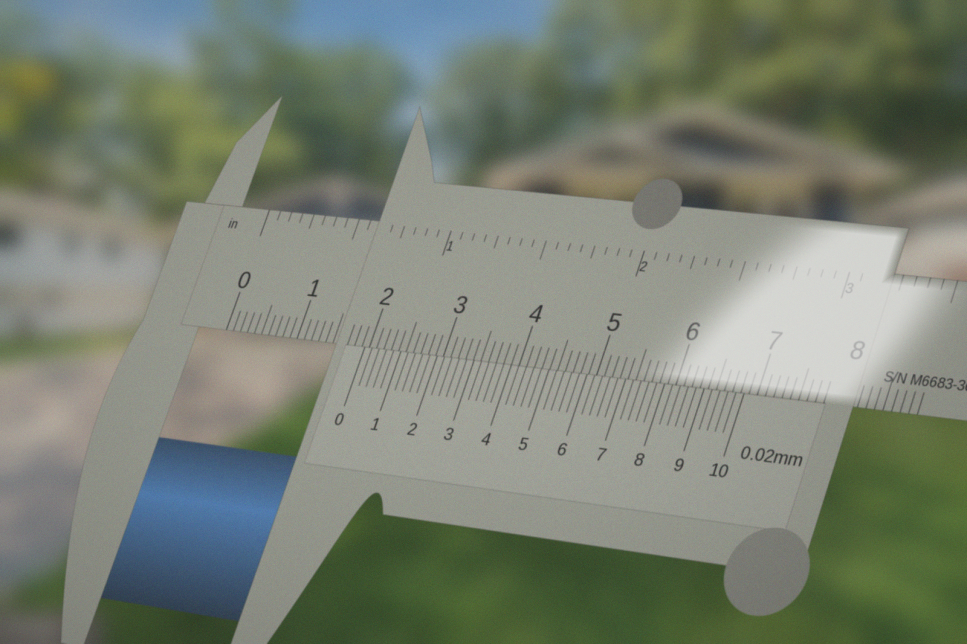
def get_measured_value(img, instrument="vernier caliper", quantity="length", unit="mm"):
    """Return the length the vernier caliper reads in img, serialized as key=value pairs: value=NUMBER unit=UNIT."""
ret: value=19.4 unit=mm
